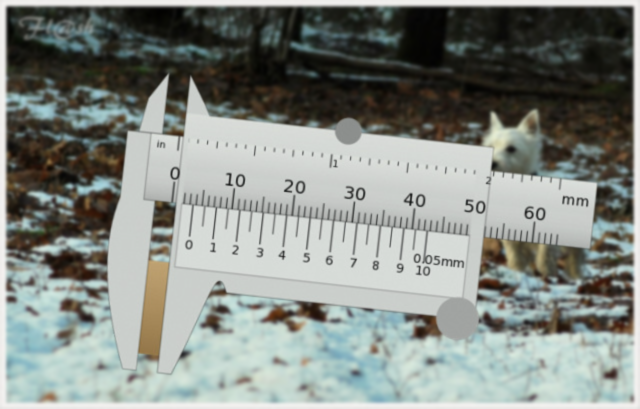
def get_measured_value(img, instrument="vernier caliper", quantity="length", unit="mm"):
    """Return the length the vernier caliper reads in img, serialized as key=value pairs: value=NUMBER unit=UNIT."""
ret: value=3.5 unit=mm
